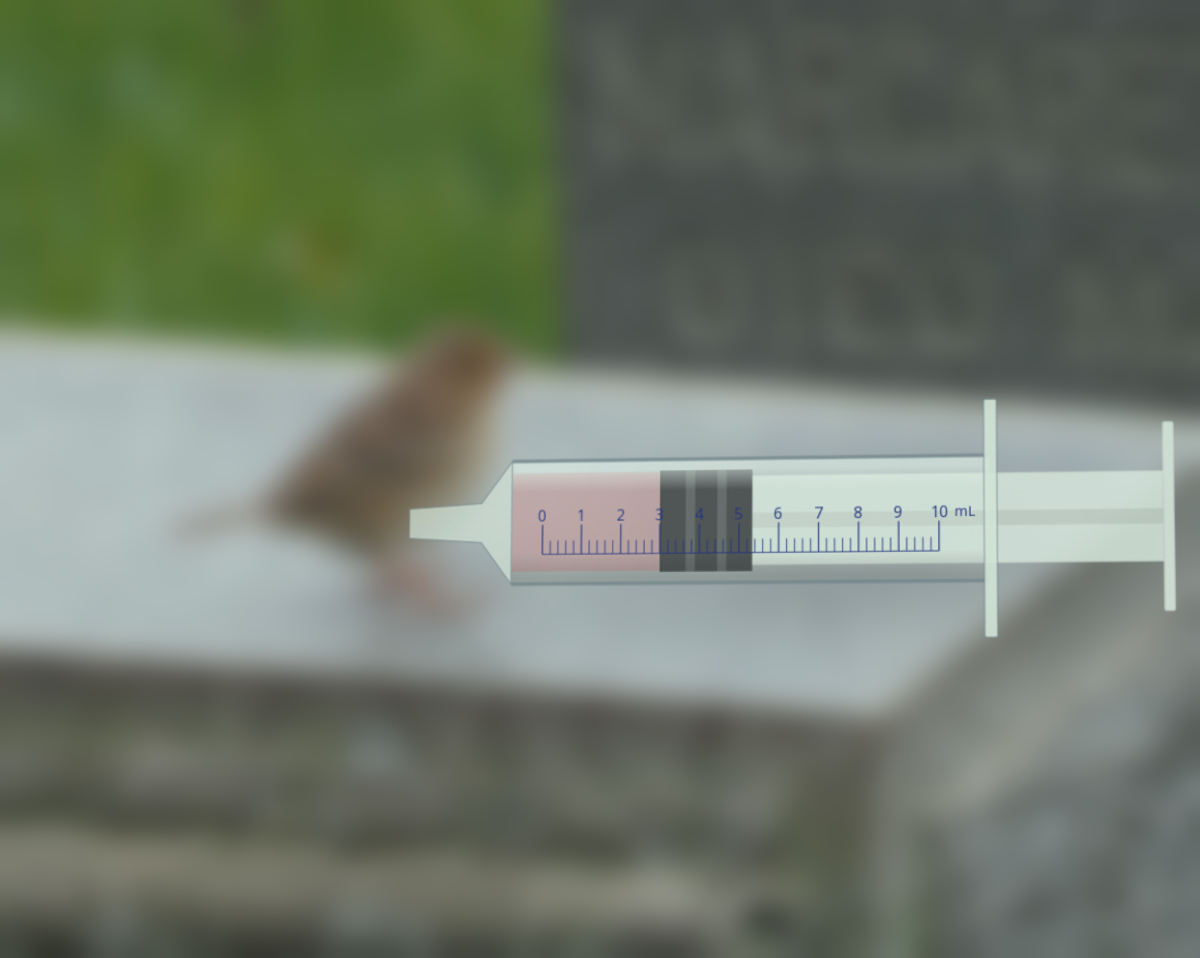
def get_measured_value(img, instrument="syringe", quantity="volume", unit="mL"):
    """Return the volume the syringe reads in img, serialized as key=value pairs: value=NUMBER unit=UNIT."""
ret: value=3 unit=mL
